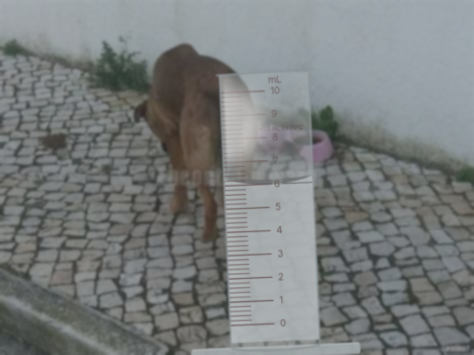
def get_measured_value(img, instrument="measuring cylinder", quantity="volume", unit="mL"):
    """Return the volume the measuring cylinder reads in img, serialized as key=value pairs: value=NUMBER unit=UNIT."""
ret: value=6 unit=mL
